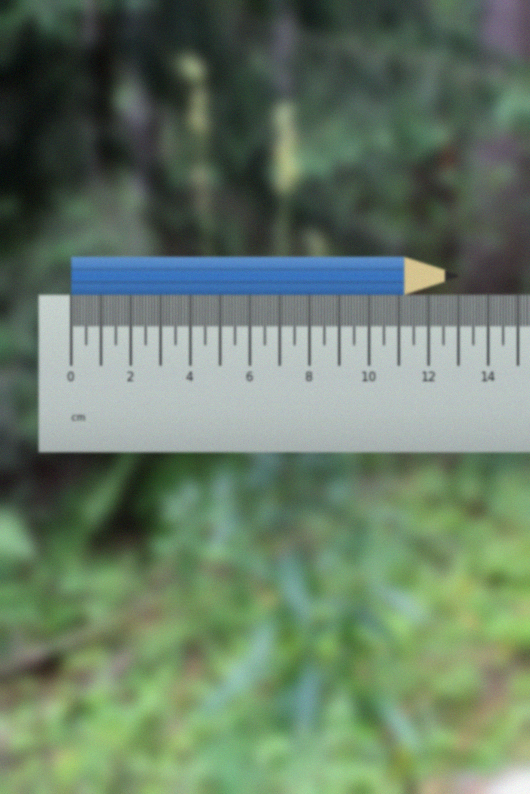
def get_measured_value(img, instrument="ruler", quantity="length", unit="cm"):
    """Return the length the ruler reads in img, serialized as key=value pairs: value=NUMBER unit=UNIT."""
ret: value=13 unit=cm
